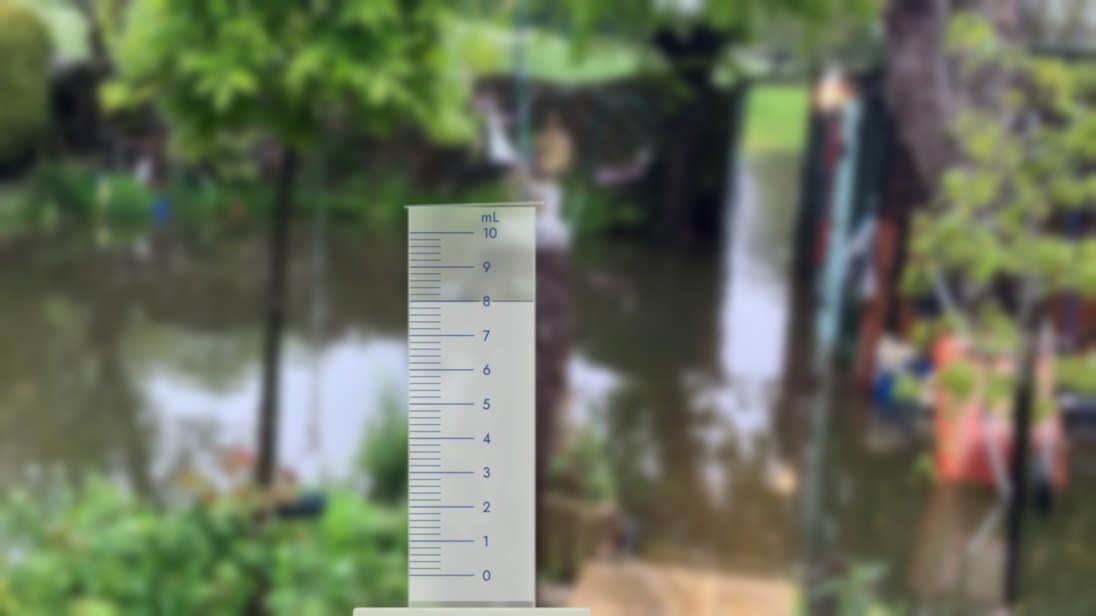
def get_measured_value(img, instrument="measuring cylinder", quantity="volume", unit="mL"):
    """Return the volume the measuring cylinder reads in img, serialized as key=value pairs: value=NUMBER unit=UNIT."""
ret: value=8 unit=mL
